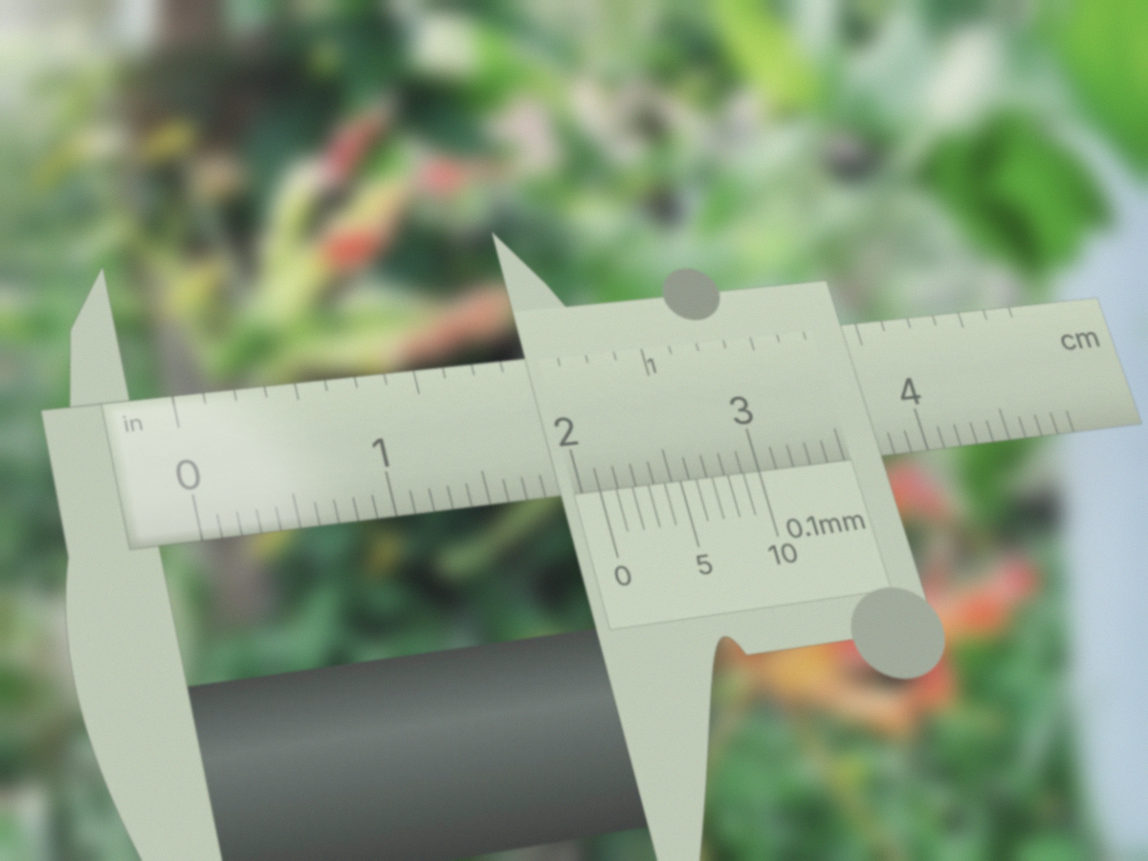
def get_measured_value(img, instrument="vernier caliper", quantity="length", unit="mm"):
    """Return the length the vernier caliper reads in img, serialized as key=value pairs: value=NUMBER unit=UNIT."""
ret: value=21.0 unit=mm
